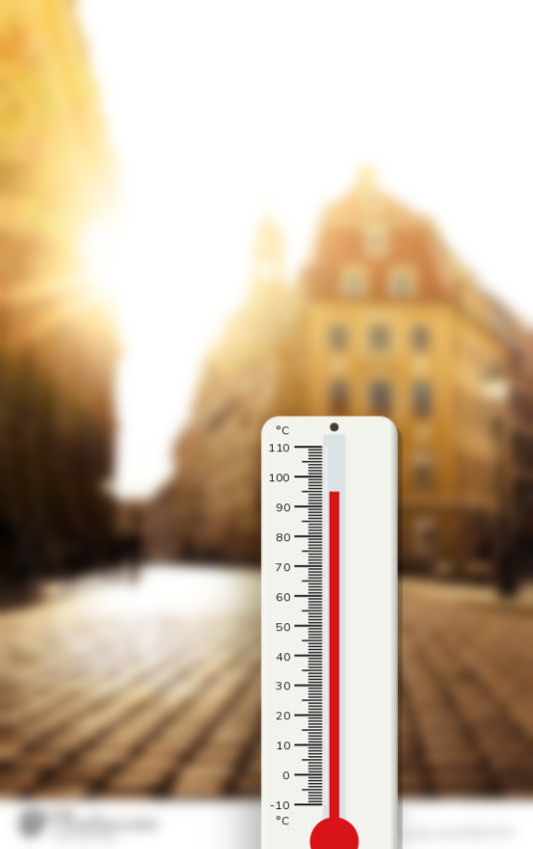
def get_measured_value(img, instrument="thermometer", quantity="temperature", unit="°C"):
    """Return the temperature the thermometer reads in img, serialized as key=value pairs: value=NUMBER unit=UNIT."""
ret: value=95 unit=°C
